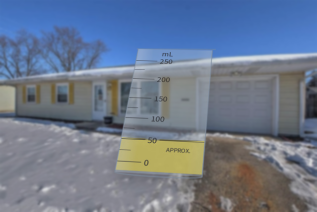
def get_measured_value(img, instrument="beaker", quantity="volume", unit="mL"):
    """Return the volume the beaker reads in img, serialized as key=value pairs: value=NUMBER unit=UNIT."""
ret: value=50 unit=mL
